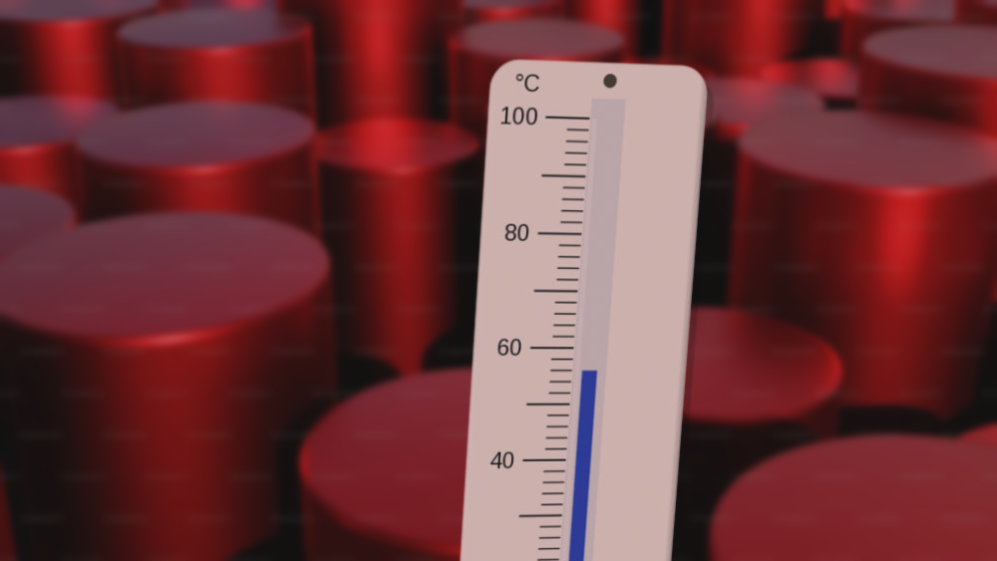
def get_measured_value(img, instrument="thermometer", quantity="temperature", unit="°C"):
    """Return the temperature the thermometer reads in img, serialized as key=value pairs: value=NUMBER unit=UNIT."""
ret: value=56 unit=°C
